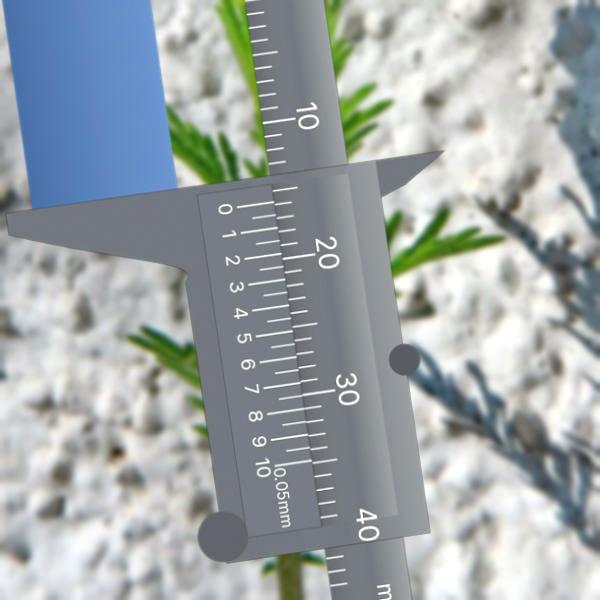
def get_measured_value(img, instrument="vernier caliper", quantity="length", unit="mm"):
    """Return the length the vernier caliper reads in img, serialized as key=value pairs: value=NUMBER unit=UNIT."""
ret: value=15.8 unit=mm
